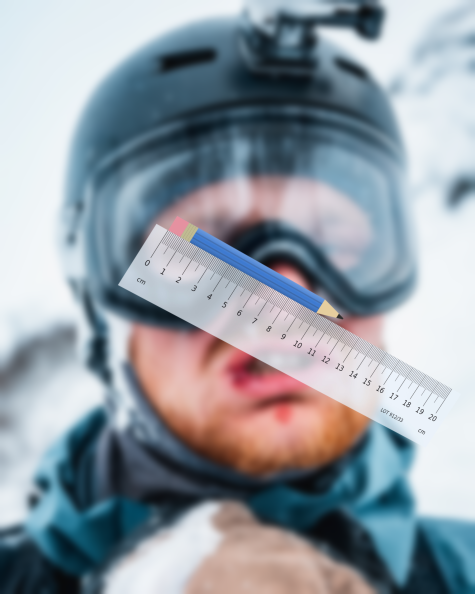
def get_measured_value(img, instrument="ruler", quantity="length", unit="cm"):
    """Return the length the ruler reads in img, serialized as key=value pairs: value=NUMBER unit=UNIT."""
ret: value=11.5 unit=cm
